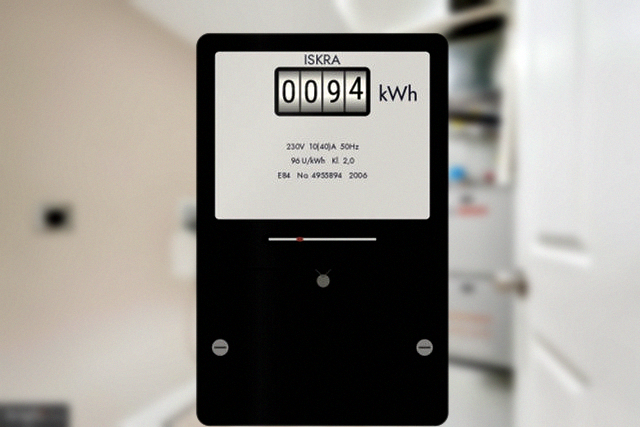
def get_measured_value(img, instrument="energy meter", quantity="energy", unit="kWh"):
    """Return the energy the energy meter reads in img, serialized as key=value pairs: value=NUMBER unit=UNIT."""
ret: value=94 unit=kWh
